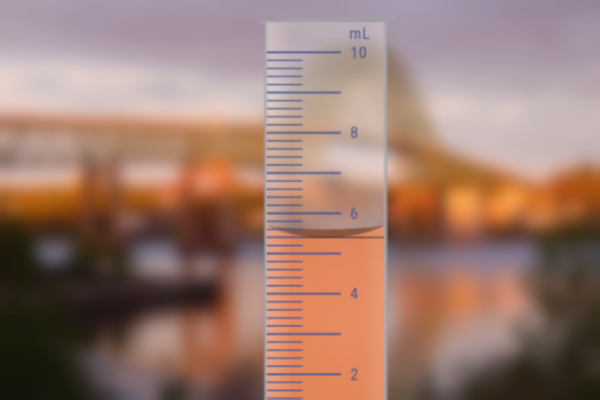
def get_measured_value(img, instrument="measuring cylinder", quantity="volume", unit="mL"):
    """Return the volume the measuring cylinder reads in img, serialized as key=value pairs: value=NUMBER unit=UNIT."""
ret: value=5.4 unit=mL
